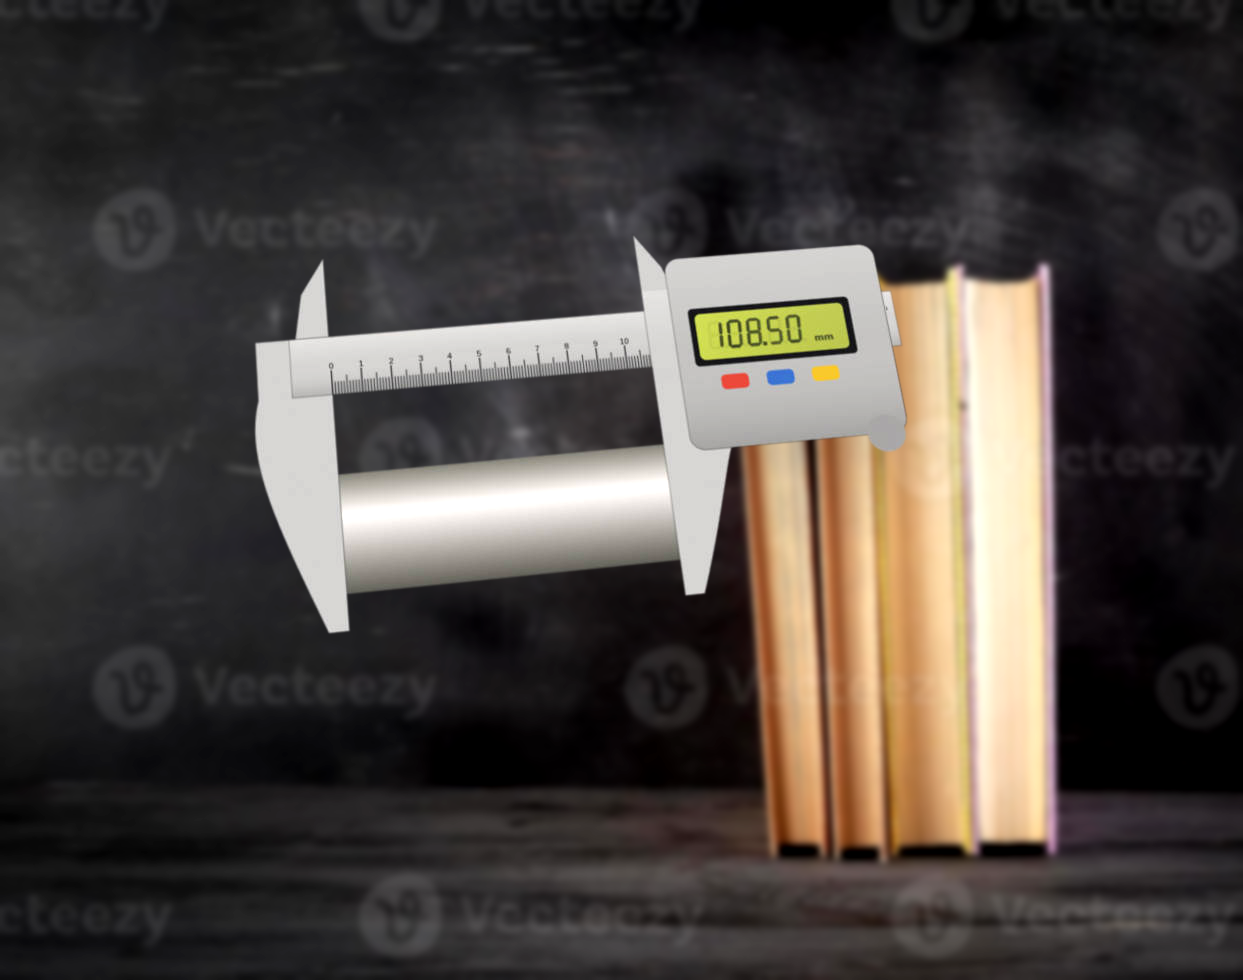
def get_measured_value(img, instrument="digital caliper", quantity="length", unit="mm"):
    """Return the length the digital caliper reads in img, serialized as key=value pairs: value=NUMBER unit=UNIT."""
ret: value=108.50 unit=mm
